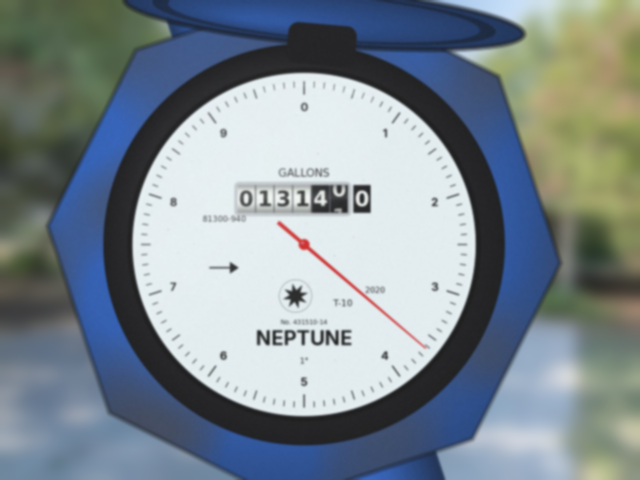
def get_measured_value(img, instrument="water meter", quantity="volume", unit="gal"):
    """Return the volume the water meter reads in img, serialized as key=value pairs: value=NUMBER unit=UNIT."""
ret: value=131403.6 unit=gal
